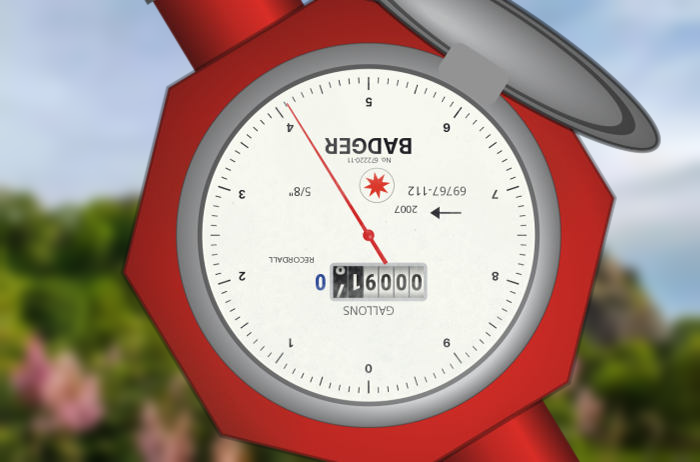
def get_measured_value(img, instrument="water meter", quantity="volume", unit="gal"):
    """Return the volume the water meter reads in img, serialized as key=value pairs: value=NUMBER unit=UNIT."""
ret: value=9174.1 unit=gal
